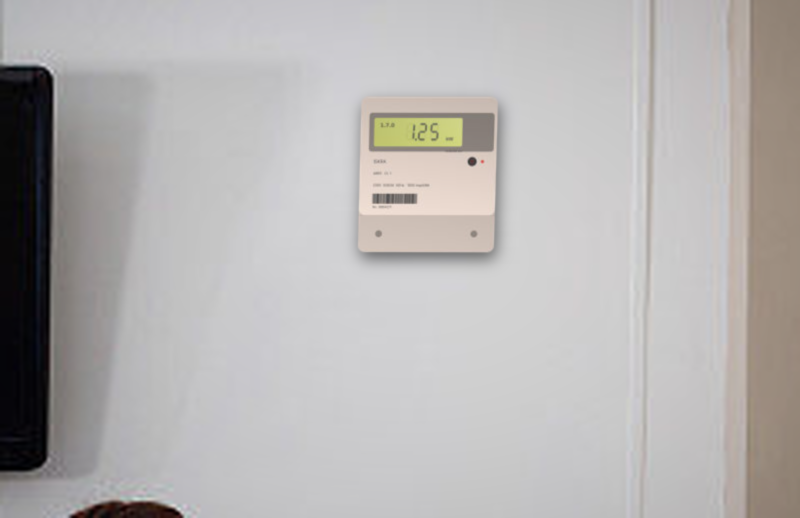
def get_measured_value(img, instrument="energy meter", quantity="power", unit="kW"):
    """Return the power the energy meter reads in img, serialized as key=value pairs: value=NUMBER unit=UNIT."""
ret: value=1.25 unit=kW
